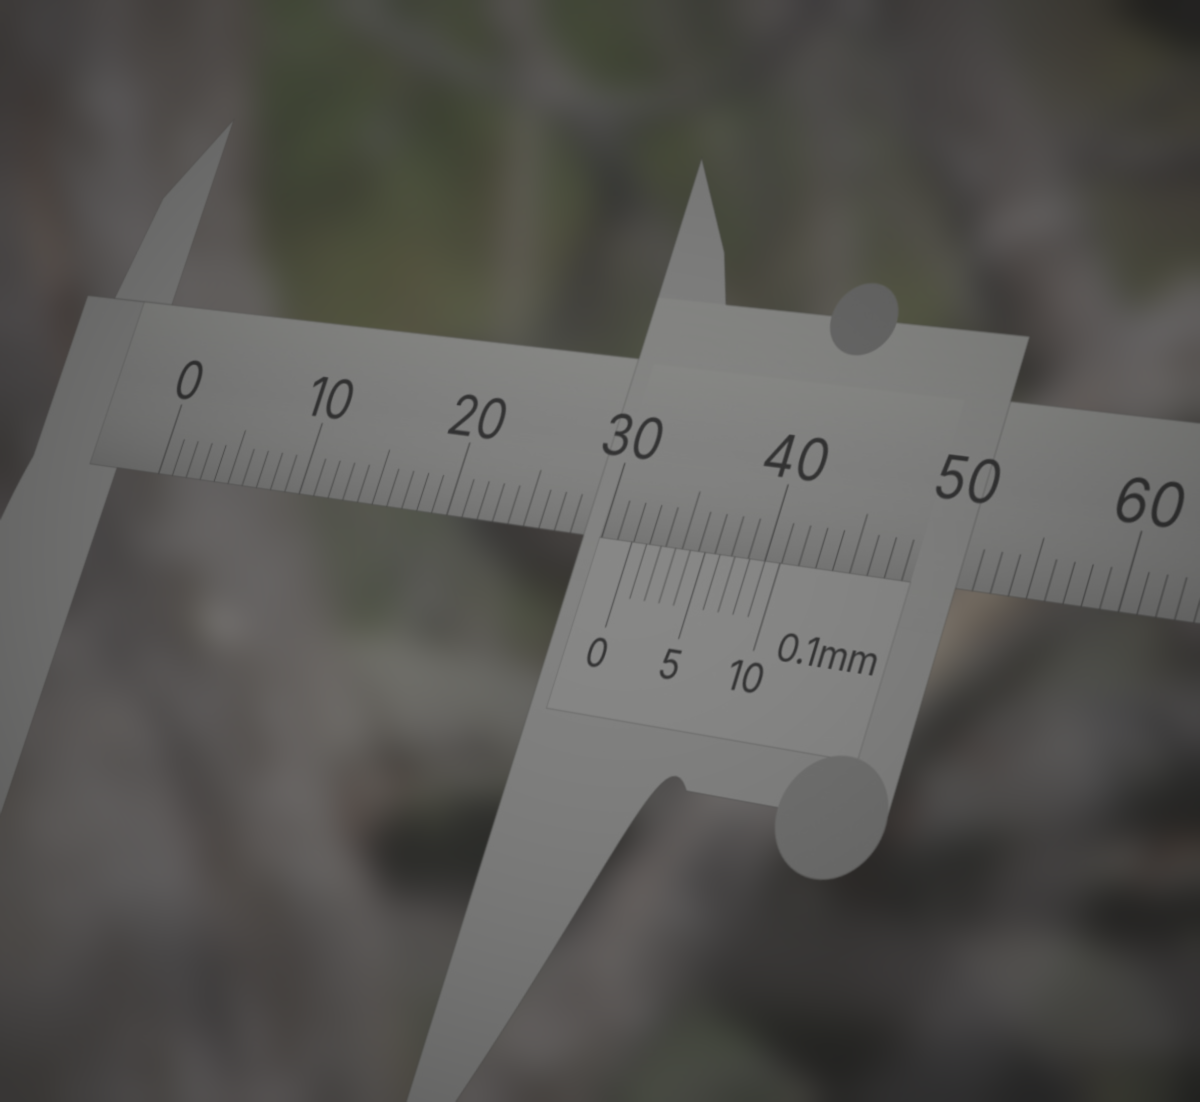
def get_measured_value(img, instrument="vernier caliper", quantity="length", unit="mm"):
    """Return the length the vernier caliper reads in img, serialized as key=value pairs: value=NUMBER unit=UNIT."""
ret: value=31.9 unit=mm
